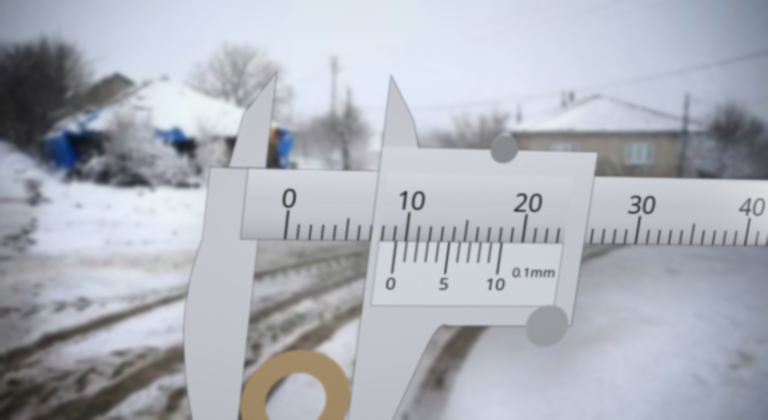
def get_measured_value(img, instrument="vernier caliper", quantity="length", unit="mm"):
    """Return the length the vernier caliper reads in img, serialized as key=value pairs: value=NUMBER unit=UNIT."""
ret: value=9.2 unit=mm
